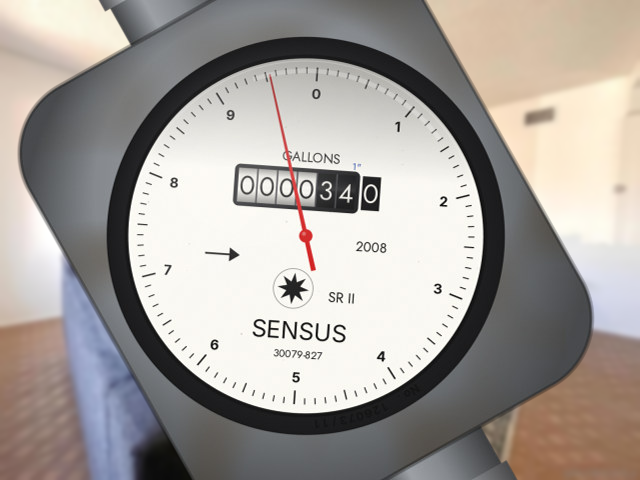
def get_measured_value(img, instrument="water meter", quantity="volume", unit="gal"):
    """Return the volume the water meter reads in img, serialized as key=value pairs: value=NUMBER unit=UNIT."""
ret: value=339.5 unit=gal
